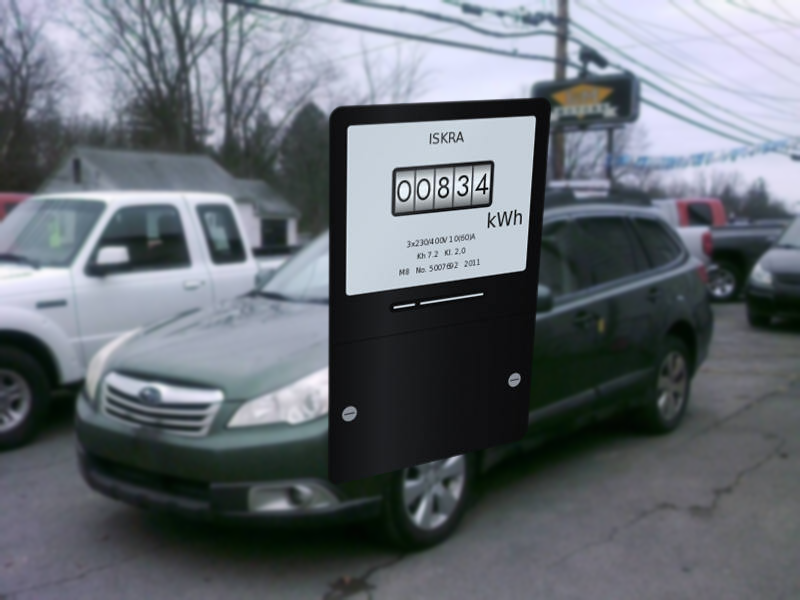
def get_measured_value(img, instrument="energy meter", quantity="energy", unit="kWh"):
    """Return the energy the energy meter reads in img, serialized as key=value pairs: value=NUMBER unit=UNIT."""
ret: value=834 unit=kWh
